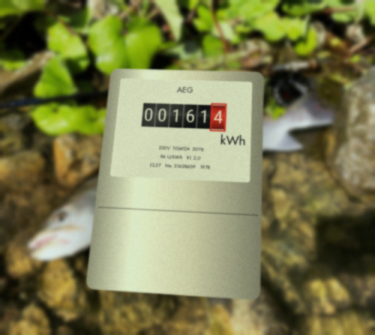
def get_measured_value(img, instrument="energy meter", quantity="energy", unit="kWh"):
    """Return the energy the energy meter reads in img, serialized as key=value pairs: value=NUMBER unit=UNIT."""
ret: value=161.4 unit=kWh
